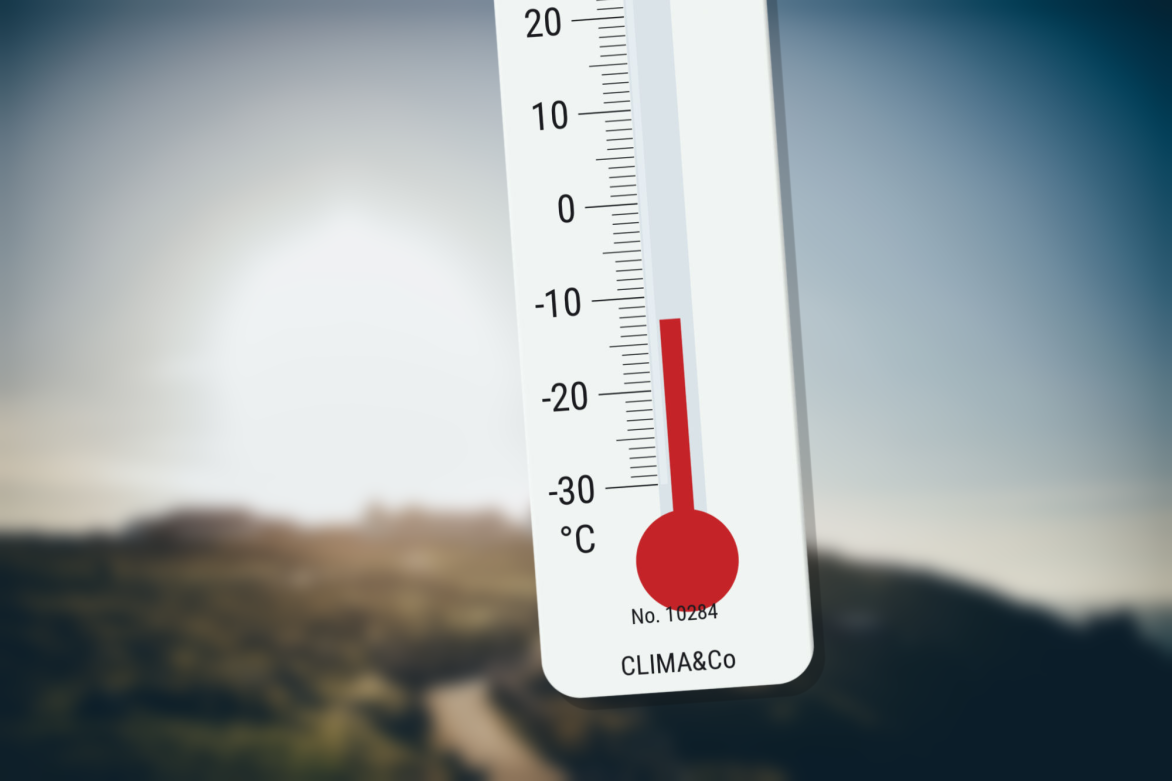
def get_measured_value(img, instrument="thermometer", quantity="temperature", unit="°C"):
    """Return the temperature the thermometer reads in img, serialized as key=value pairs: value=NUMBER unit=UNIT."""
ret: value=-12.5 unit=°C
